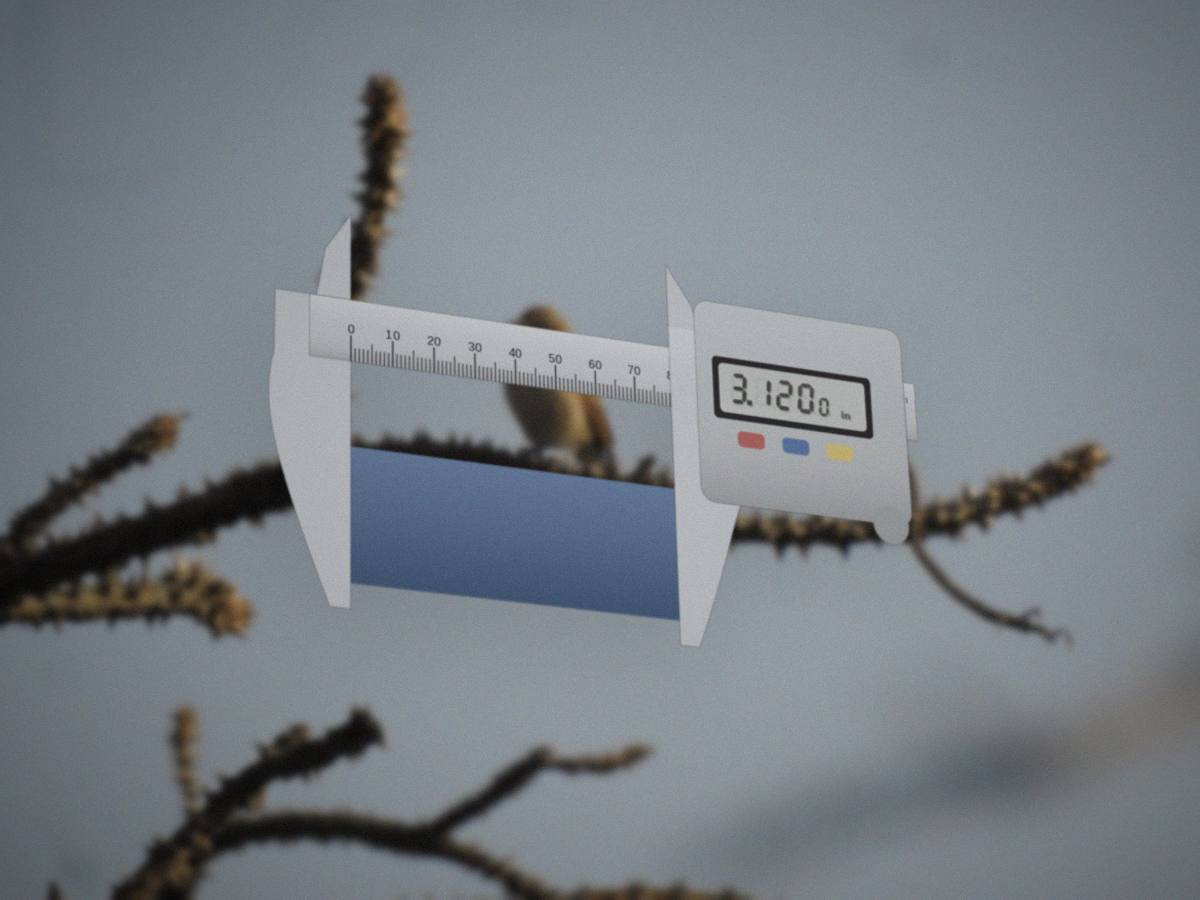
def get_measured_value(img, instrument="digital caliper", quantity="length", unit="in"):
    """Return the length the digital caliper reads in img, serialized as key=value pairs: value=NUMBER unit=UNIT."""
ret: value=3.1200 unit=in
